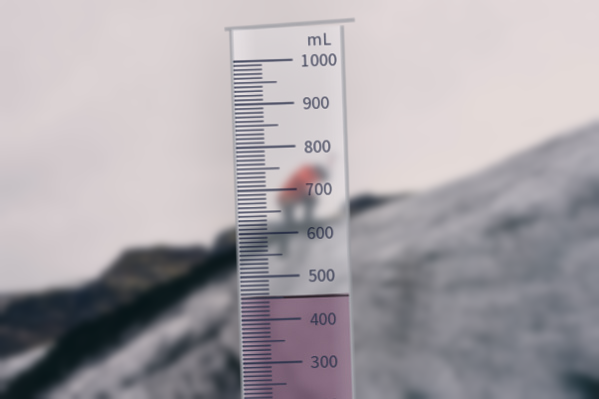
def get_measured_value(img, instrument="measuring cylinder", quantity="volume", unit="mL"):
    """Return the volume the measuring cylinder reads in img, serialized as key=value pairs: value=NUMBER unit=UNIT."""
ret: value=450 unit=mL
